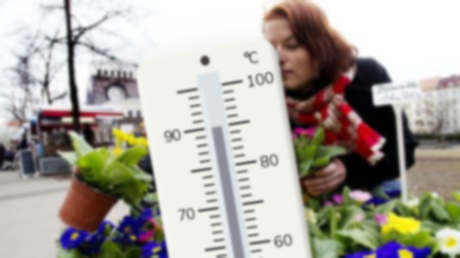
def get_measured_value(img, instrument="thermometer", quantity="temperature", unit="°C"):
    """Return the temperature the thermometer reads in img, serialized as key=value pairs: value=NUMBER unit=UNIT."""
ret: value=90 unit=°C
